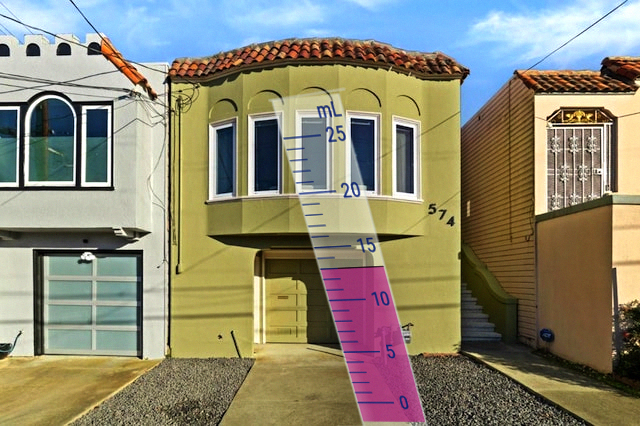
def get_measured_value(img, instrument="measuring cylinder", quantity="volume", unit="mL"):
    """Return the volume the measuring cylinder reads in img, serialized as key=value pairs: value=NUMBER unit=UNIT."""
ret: value=13 unit=mL
